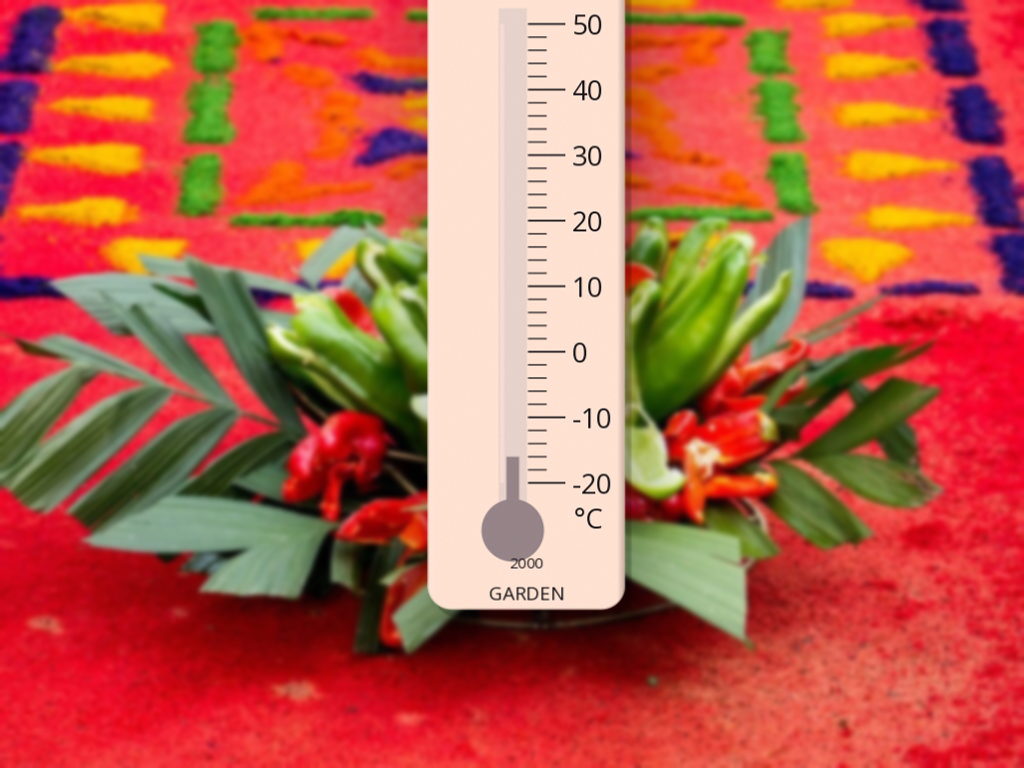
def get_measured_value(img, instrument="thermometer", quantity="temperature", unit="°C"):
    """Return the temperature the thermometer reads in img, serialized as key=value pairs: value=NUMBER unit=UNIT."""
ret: value=-16 unit=°C
